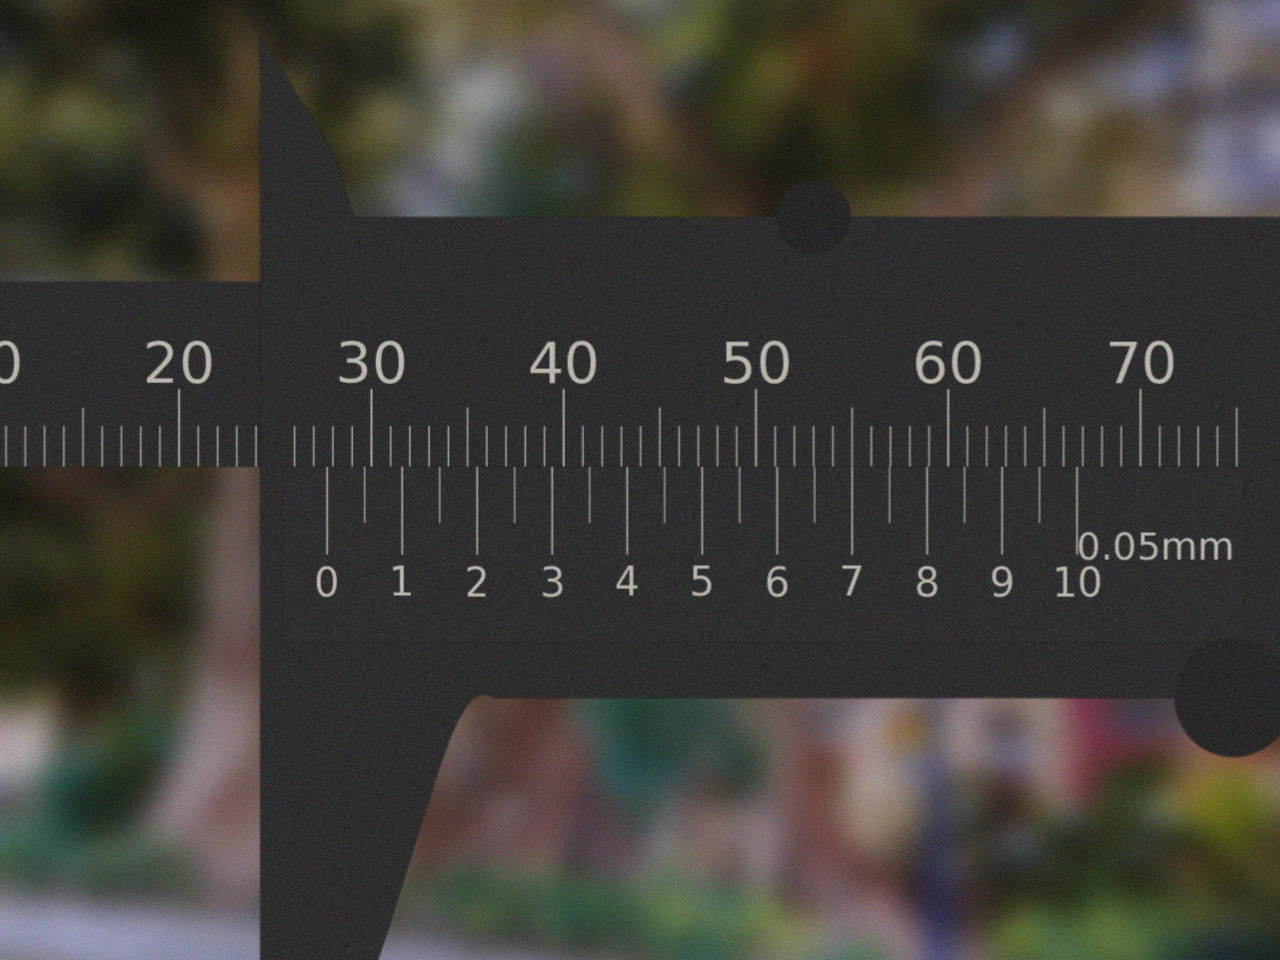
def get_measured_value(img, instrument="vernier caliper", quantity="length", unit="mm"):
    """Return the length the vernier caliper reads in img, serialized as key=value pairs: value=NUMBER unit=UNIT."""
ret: value=27.7 unit=mm
